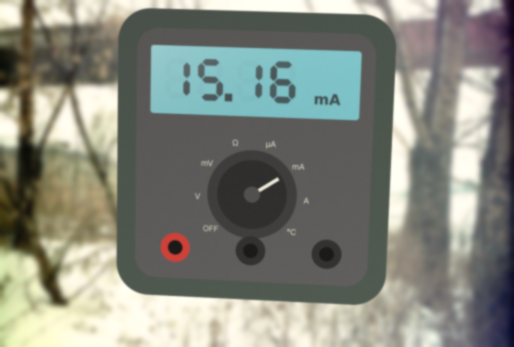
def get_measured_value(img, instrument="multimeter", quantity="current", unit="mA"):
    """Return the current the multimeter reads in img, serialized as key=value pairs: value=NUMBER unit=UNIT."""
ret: value=15.16 unit=mA
